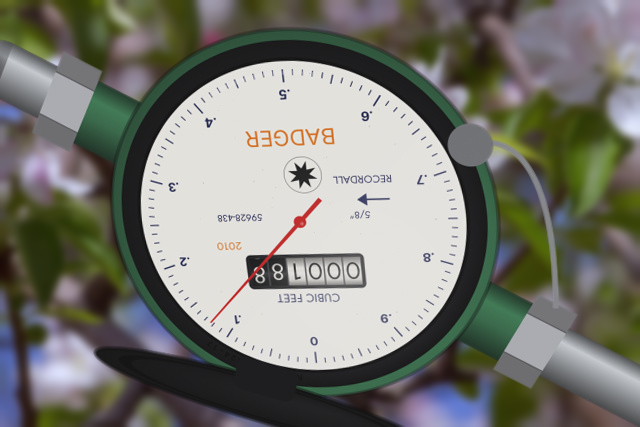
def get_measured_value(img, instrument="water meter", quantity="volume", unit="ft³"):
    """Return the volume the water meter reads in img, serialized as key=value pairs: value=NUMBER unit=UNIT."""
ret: value=188.12 unit=ft³
